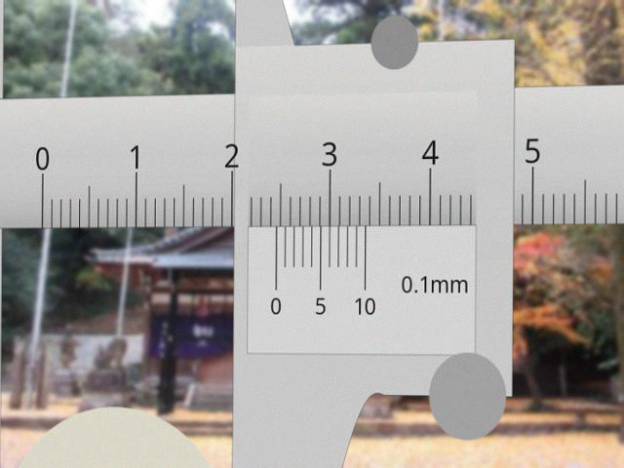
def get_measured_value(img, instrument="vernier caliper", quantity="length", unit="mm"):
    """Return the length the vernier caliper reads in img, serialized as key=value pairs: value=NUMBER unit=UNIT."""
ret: value=24.6 unit=mm
